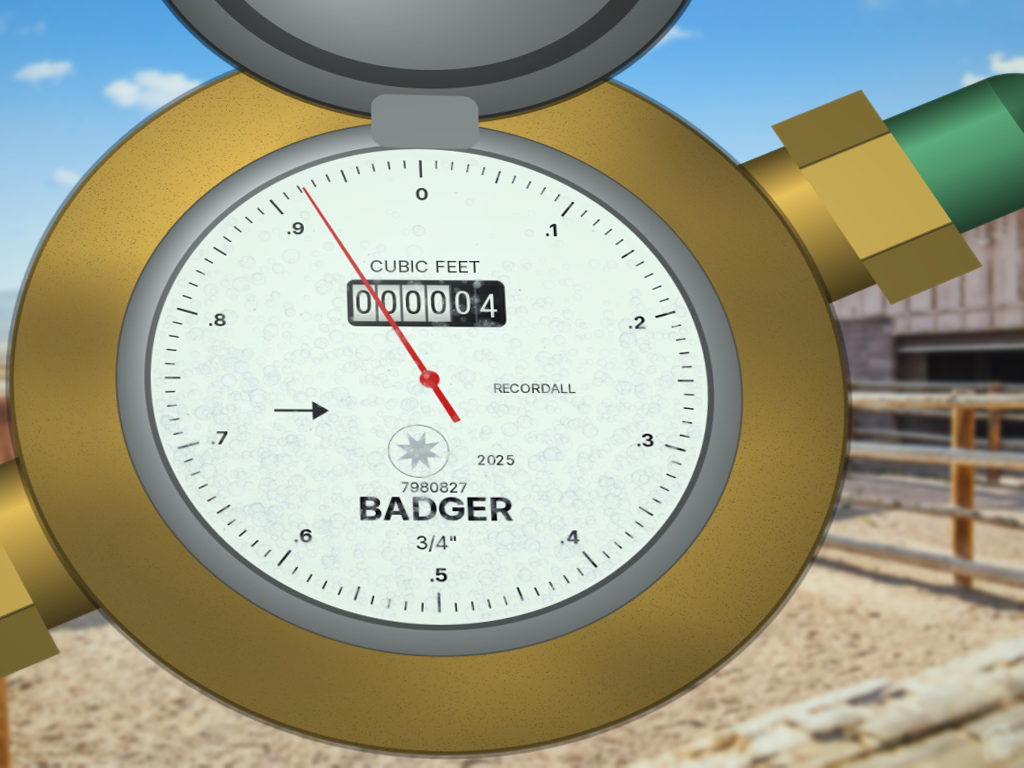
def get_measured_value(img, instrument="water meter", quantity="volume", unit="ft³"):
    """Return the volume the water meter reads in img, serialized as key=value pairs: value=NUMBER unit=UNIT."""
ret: value=3.92 unit=ft³
